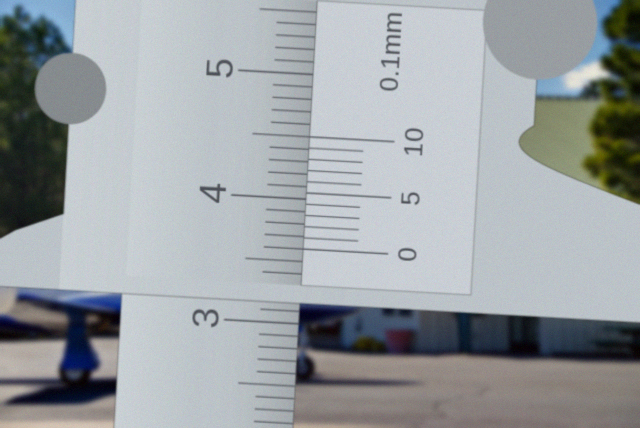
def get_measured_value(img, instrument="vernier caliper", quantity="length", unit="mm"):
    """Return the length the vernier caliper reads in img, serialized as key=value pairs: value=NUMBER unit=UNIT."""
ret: value=36.0 unit=mm
